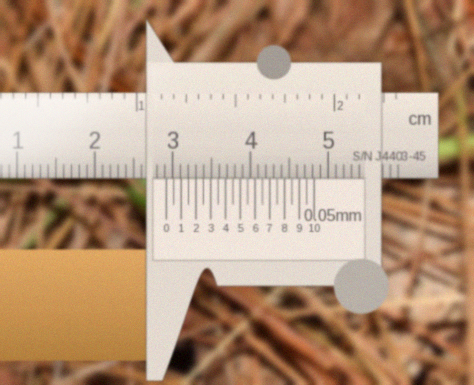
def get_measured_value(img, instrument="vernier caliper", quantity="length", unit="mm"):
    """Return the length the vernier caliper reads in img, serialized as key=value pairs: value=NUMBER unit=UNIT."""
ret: value=29.2 unit=mm
